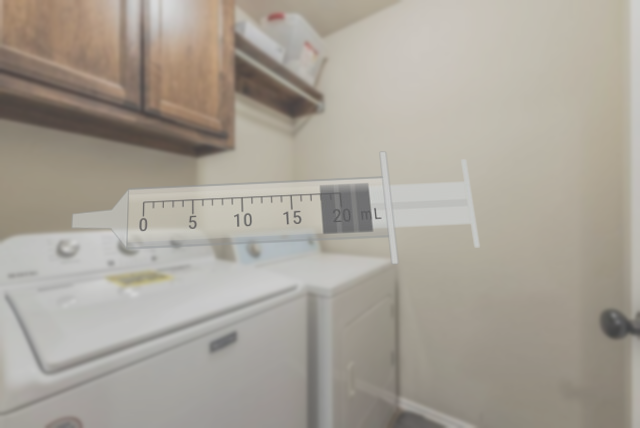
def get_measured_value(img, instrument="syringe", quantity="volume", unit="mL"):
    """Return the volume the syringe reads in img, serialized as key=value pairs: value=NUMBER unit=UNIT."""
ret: value=18 unit=mL
